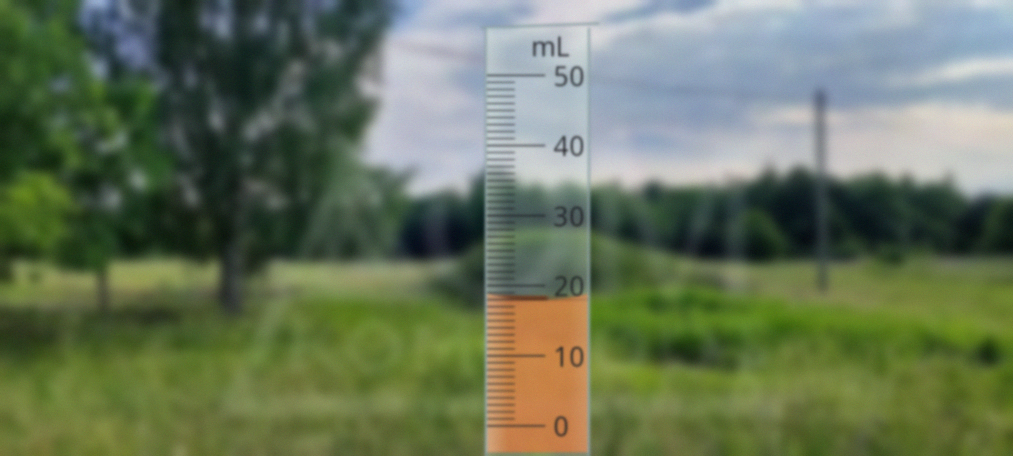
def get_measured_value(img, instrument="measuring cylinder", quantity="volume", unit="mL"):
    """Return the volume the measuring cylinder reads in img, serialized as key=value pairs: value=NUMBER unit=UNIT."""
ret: value=18 unit=mL
